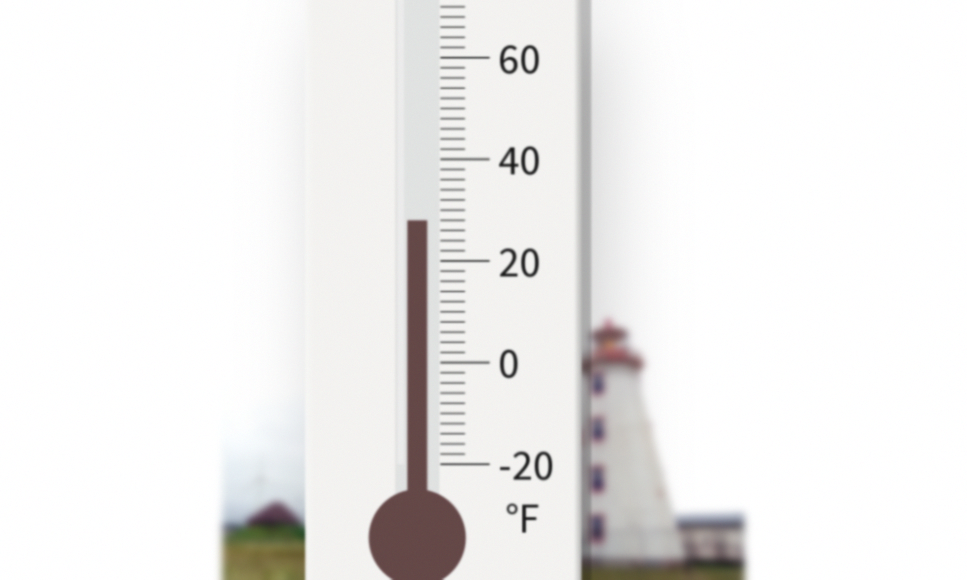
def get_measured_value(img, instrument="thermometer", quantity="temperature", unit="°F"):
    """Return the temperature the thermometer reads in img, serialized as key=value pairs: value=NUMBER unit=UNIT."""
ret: value=28 unit=°F
